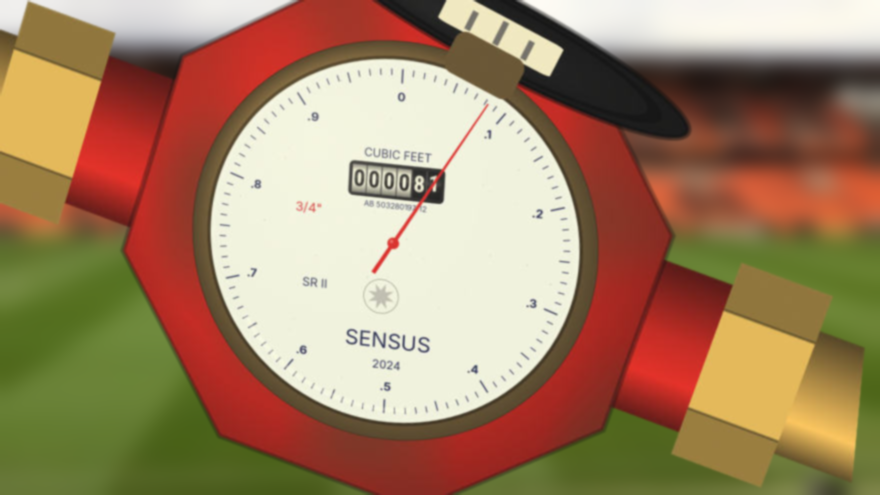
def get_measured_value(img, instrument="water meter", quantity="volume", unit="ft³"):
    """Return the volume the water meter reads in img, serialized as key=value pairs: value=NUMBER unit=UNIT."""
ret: value=81.08 unit=ft³
